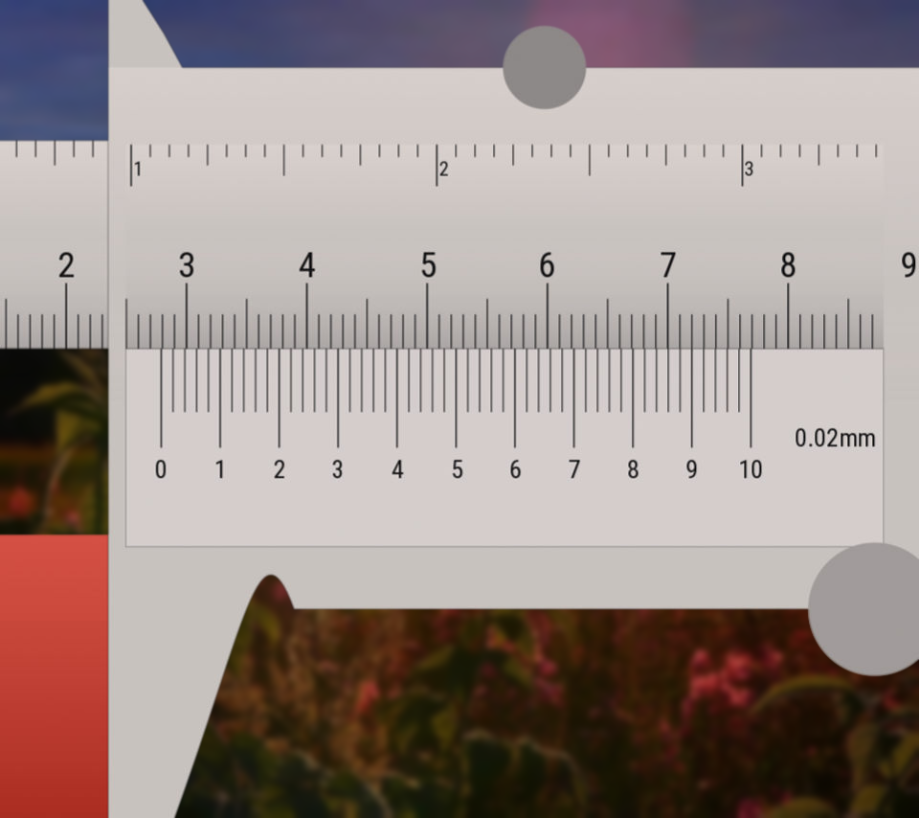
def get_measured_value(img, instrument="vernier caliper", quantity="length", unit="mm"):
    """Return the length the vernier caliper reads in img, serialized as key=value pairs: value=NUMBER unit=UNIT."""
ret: value=27.9 unit=mm
